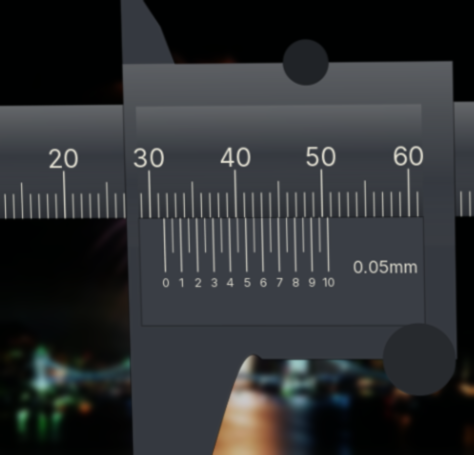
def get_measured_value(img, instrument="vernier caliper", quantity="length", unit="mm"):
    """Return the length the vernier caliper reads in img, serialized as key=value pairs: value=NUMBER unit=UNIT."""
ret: value=31.6 unit=mm
